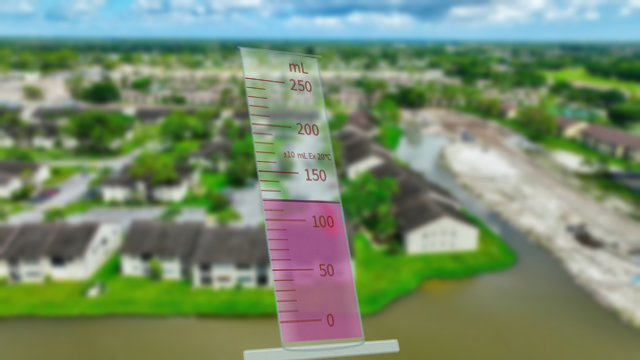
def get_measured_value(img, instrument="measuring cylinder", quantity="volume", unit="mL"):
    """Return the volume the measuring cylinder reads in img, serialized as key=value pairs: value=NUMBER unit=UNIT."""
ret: value=120 unit=mL
